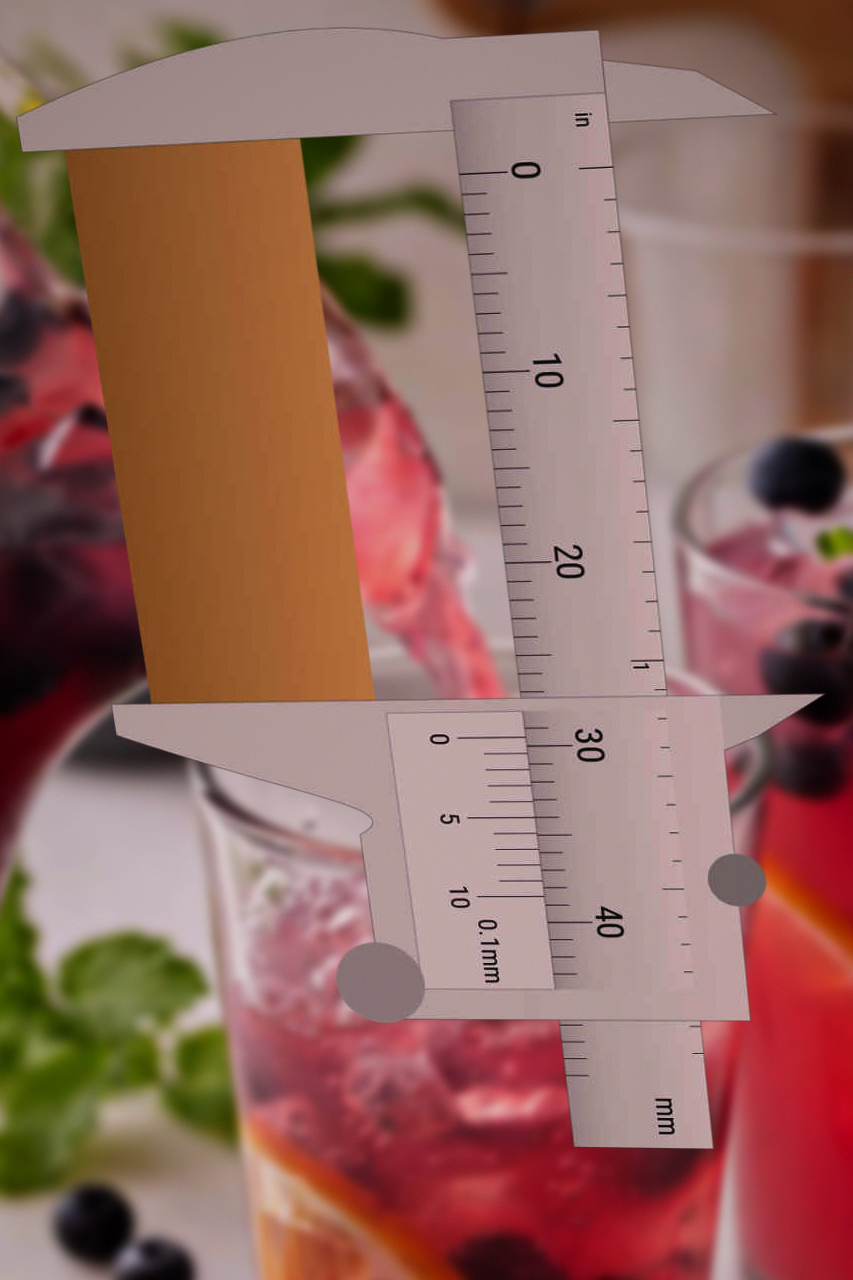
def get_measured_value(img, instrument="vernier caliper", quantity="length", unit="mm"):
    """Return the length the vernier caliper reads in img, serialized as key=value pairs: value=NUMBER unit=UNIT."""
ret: value=29.5 unit=mm
